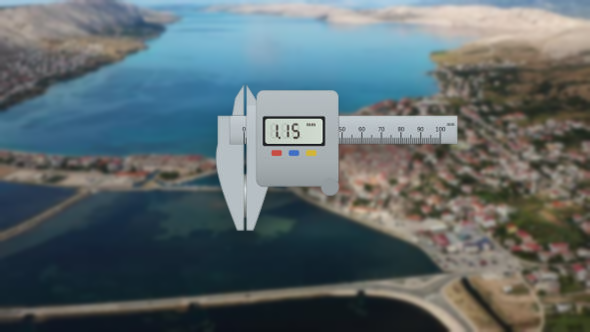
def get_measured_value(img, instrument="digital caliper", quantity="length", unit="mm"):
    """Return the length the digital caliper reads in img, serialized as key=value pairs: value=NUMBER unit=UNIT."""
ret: value=1.15 unit=mm
